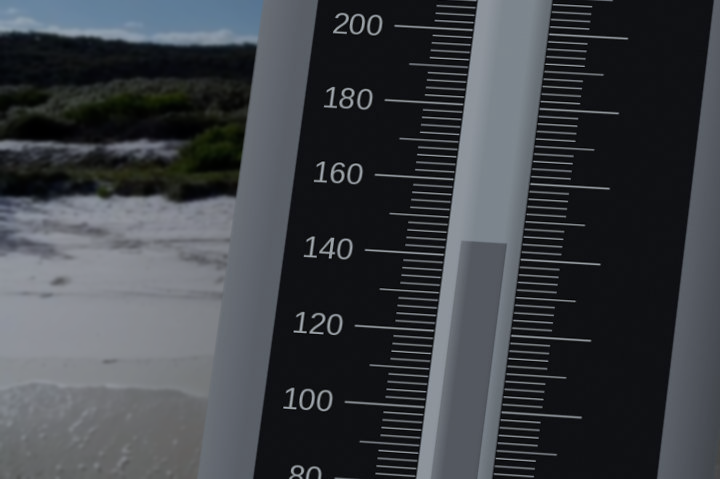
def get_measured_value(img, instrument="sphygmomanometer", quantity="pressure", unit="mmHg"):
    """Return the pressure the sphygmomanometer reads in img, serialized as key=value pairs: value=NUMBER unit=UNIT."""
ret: value=144 unit=mmHg
